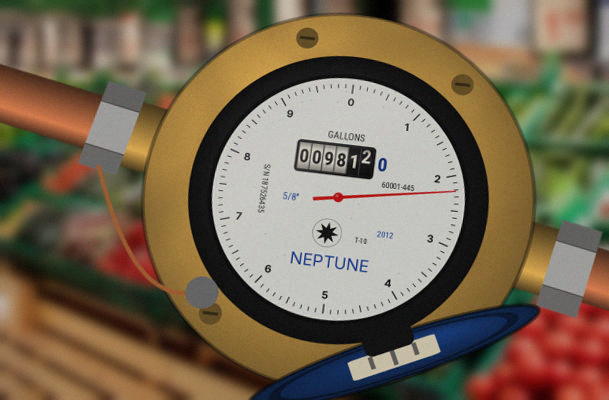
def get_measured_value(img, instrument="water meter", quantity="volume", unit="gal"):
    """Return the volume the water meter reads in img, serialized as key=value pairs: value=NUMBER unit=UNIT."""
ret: value=98122.2 unit=gal
